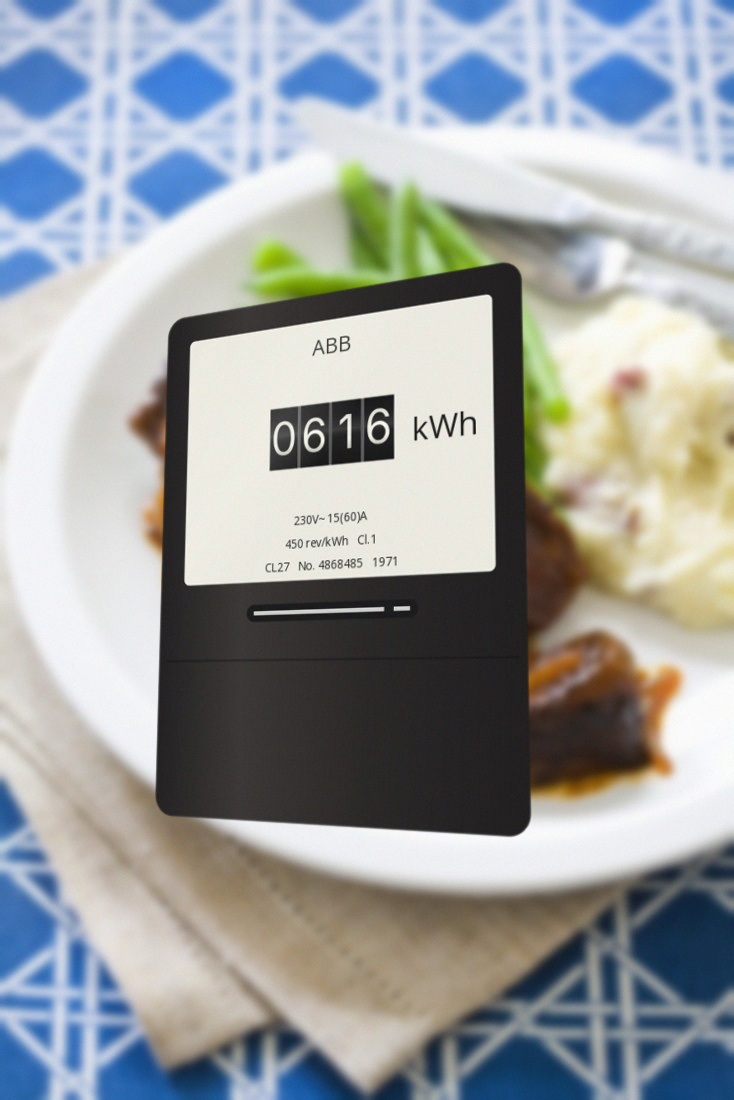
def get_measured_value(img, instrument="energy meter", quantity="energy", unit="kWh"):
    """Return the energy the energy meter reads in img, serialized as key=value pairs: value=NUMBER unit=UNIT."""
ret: value=616 unit=kWh
